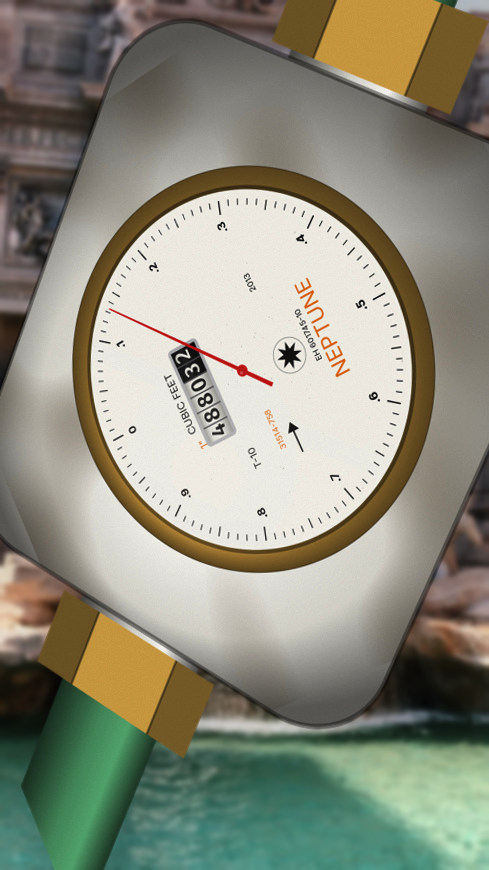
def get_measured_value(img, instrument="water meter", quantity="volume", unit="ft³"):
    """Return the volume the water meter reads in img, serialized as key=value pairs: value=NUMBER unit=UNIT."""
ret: value=488032.13 unit=ft³
